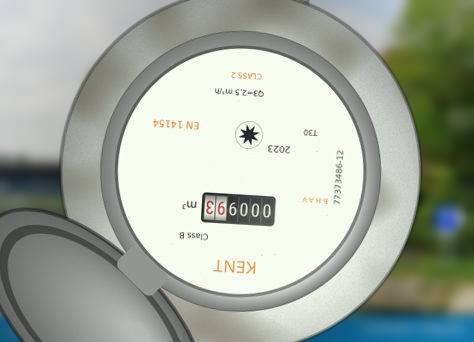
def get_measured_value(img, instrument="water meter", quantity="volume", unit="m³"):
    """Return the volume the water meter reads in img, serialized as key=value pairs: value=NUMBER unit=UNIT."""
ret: value=9.93 unit=m³
